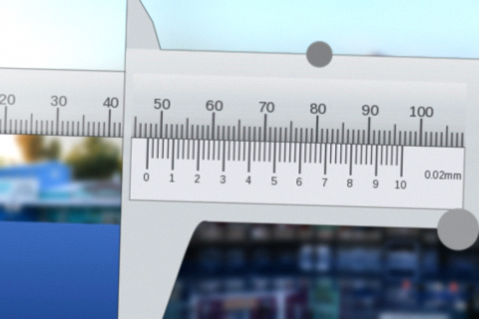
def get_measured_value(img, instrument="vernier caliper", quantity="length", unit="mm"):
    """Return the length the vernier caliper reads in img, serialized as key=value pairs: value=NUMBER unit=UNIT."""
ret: value=47.5 unit=mm
